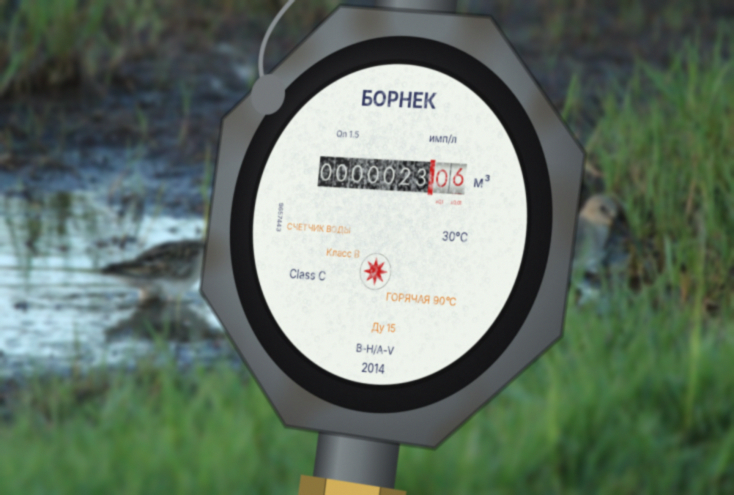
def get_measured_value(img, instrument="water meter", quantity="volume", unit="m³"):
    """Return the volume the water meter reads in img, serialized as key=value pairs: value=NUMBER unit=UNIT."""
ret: value=23.06 unit=m³
